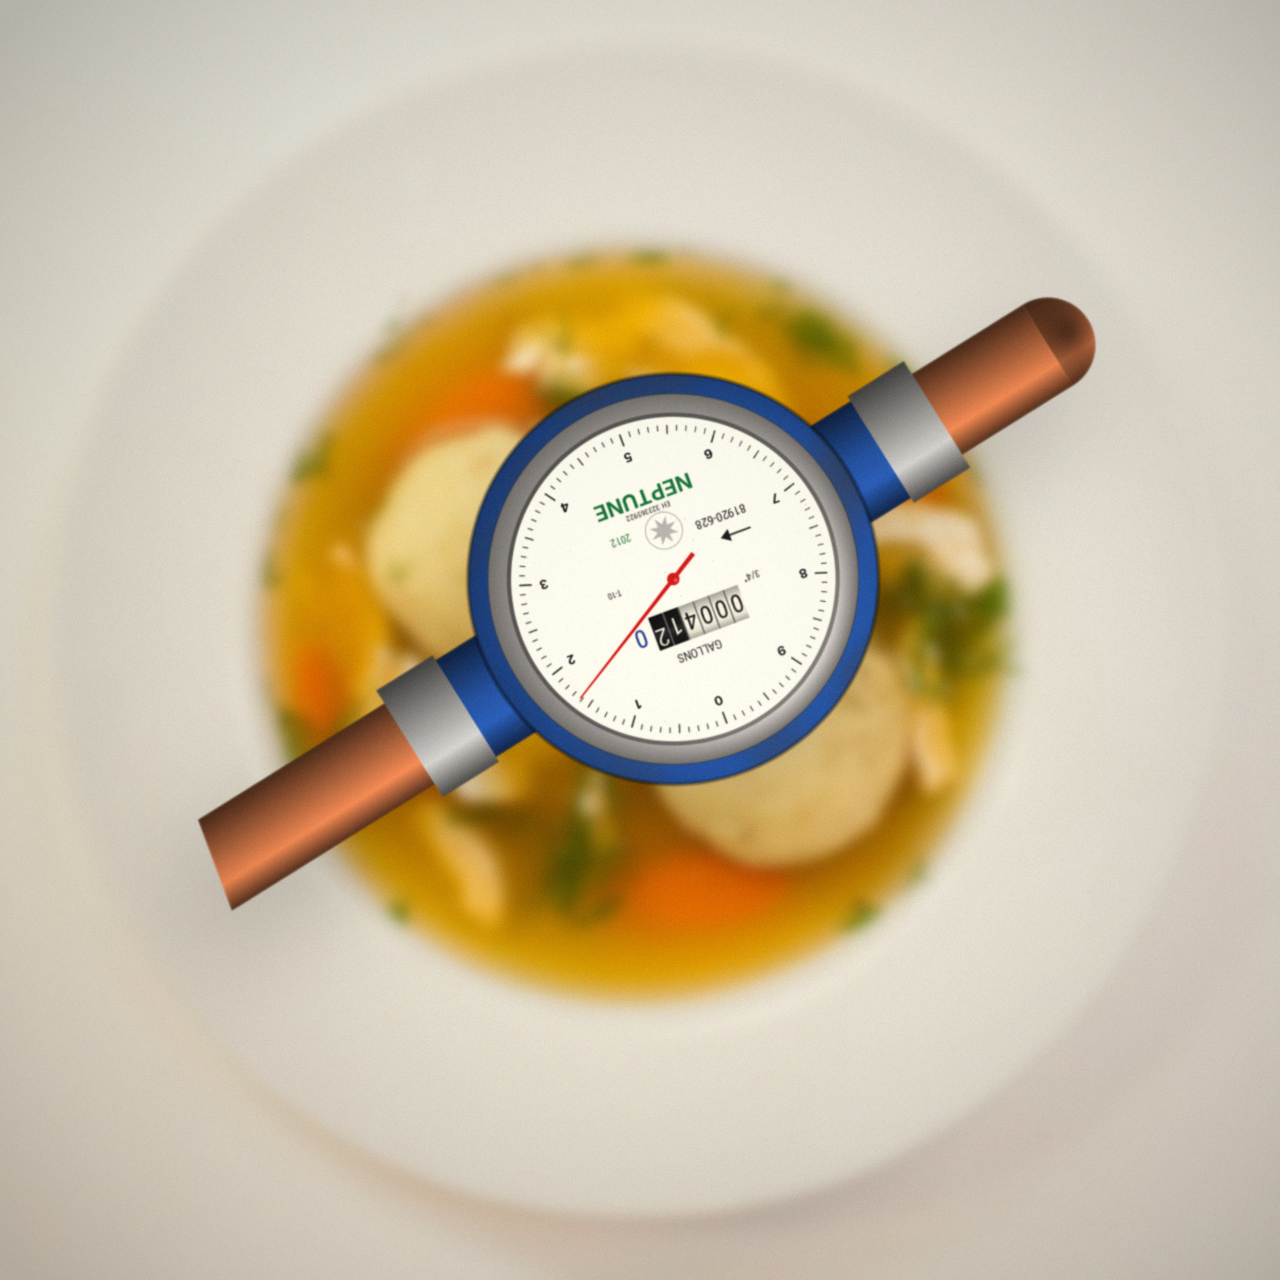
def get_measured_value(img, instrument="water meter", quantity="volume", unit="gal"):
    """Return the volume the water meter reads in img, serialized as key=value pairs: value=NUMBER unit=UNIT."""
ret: value=4121.6 unit=gal
